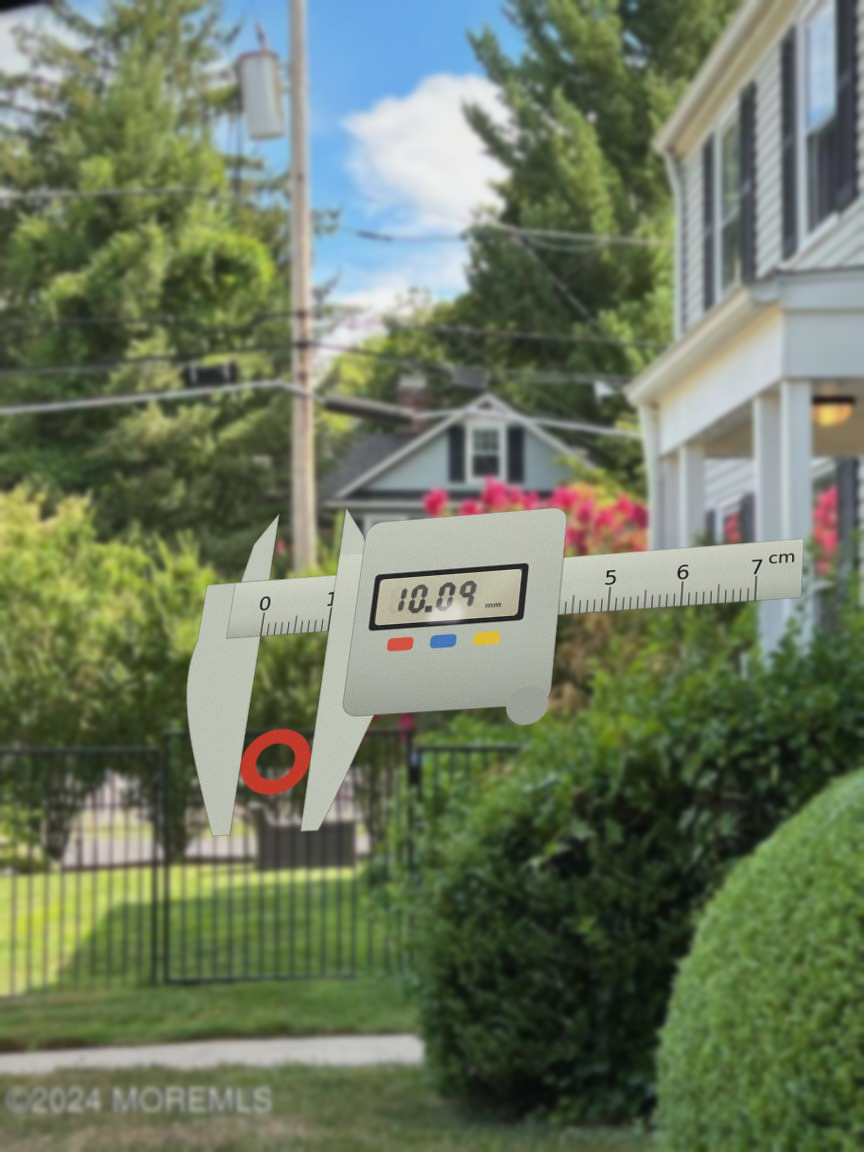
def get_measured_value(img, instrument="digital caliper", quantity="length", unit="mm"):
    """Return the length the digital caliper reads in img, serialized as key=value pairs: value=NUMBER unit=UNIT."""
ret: value=10.09 unit=mm
